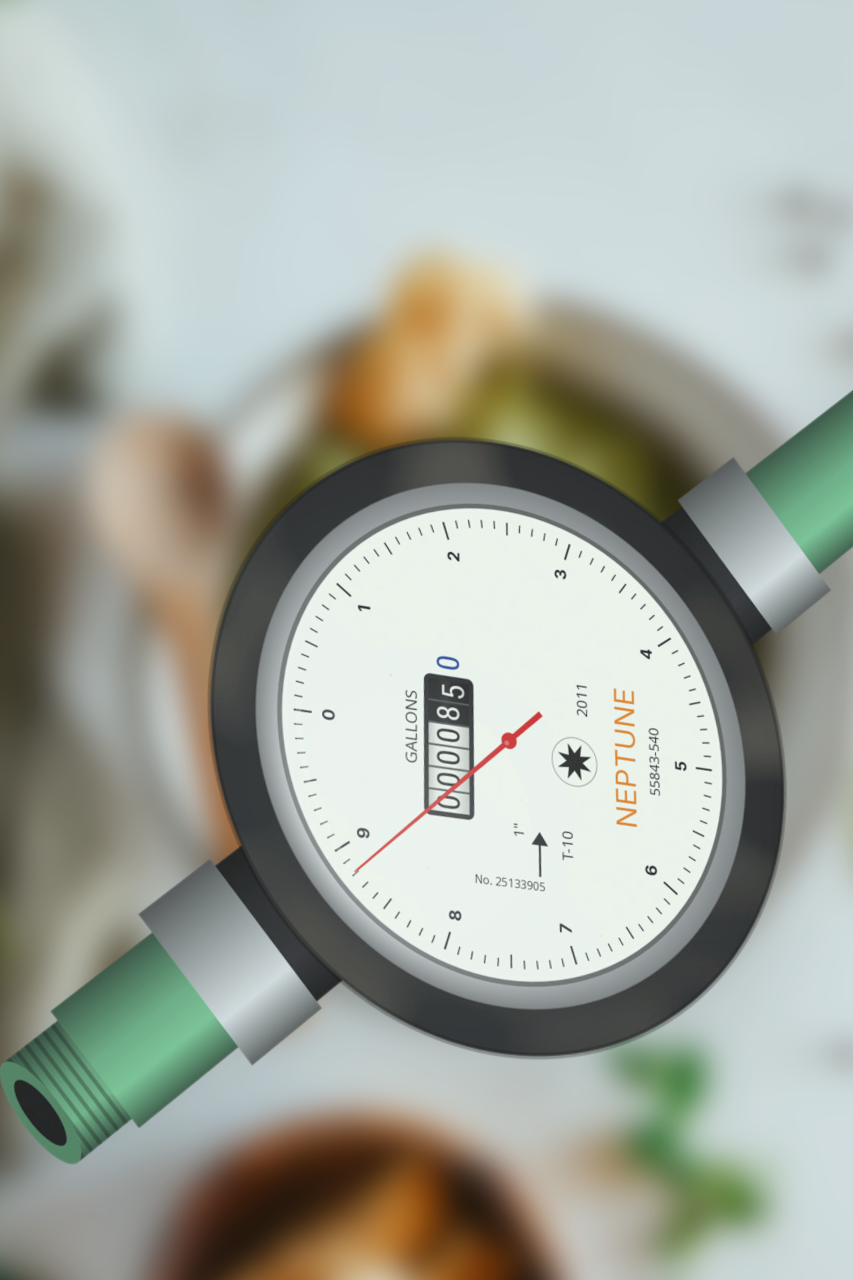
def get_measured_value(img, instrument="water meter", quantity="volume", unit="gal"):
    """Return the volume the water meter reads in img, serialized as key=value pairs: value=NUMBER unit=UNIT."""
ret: value=848.8 unit=gal
